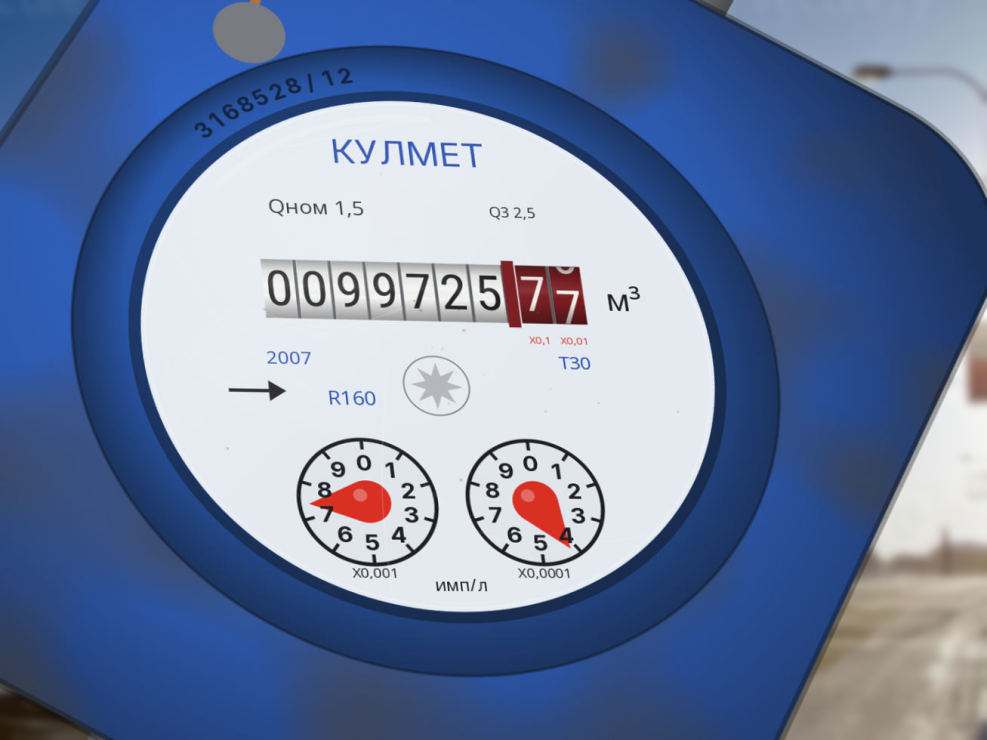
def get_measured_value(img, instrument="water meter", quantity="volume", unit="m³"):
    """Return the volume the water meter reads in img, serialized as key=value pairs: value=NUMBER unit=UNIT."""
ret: value=99725.7674 unit=m³
